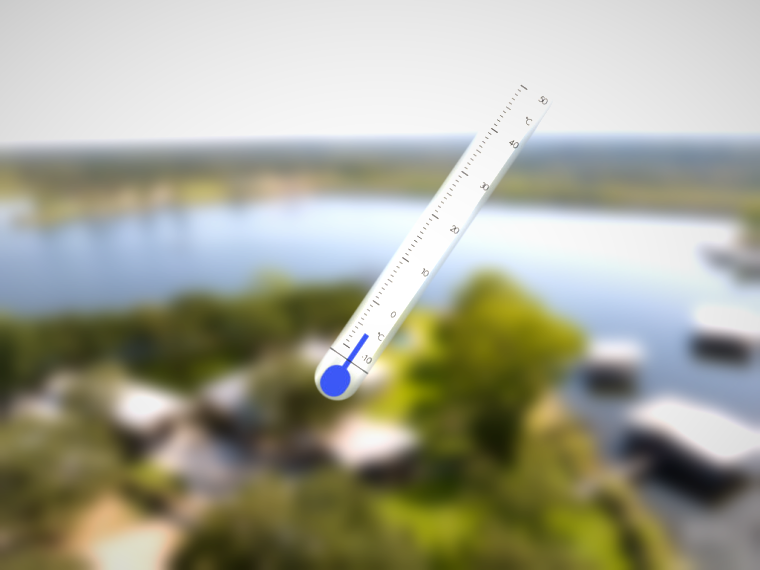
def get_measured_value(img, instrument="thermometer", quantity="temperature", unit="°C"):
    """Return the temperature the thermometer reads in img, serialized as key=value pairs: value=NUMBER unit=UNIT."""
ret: value=-6 unit=°C
